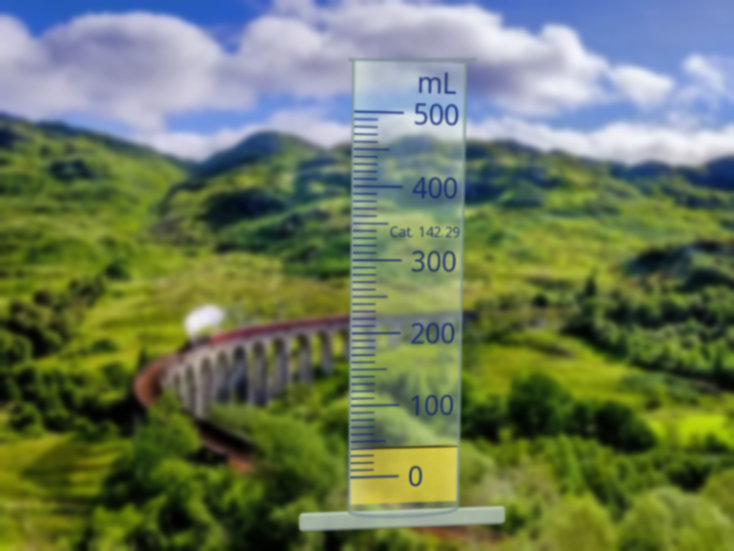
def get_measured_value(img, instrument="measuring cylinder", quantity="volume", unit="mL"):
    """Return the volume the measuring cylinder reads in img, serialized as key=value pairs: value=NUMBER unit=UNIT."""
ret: value=40 unit=mL
